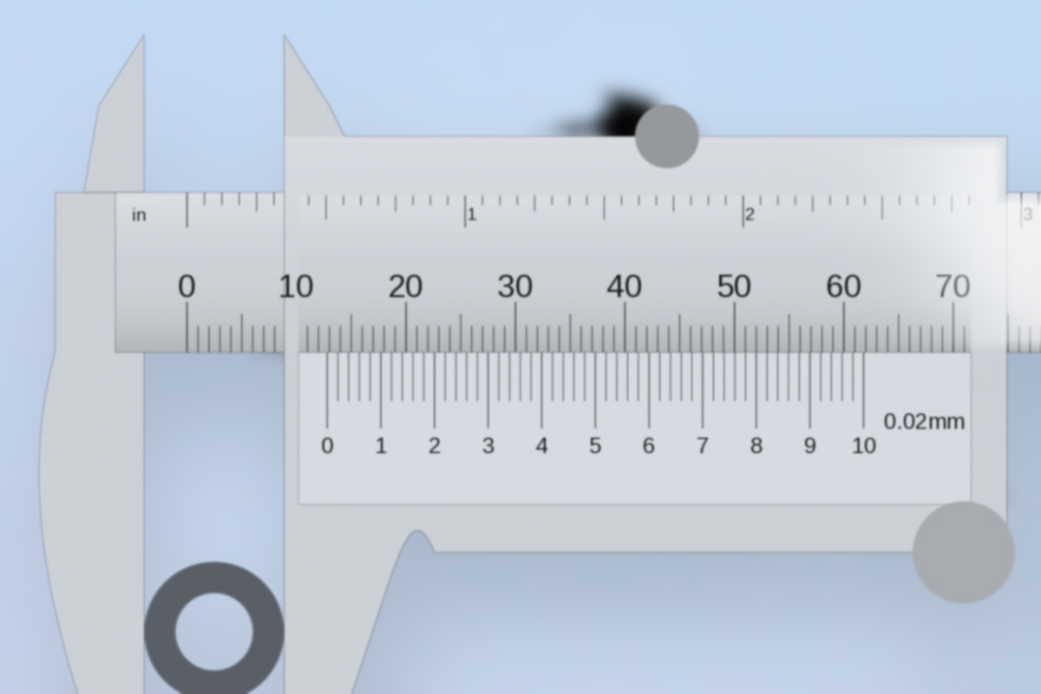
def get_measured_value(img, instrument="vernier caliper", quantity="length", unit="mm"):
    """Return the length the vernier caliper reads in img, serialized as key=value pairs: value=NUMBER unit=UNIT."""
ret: value=12.8 unit=mm
